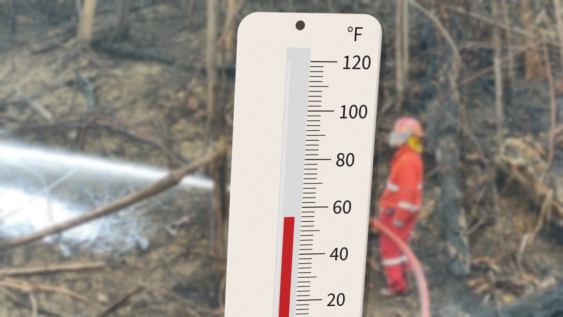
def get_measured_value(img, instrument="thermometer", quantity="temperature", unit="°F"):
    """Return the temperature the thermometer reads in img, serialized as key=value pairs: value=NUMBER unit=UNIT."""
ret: value=56 unit=°F
